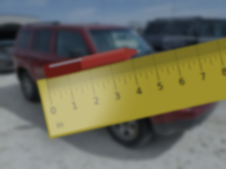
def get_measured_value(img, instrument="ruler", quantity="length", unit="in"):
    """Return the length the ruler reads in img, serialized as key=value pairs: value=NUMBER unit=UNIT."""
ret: value=4.5 unit=in
